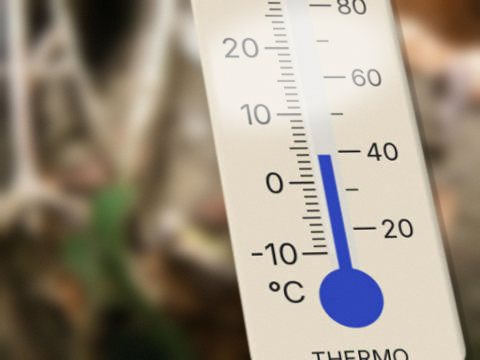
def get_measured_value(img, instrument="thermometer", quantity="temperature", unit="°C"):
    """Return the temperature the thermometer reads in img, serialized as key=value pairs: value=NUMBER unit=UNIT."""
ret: value=4 unit=°C
